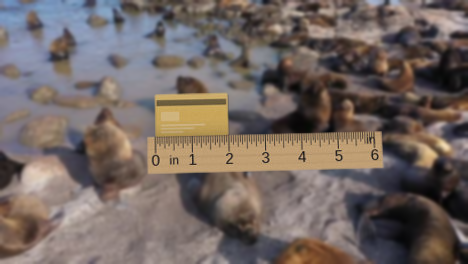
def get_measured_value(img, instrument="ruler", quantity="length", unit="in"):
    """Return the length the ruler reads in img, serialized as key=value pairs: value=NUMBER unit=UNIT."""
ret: value=2 unit=in
